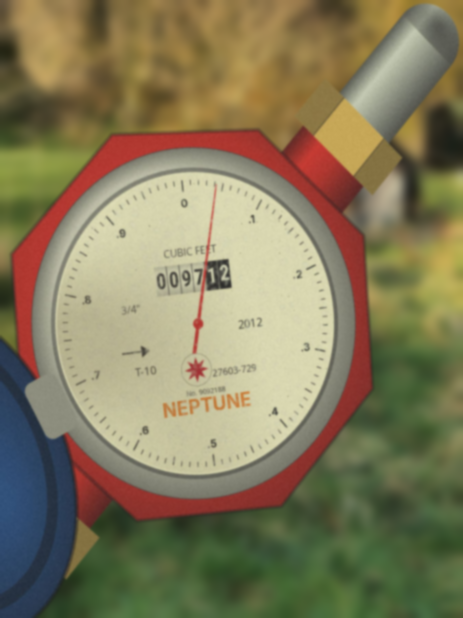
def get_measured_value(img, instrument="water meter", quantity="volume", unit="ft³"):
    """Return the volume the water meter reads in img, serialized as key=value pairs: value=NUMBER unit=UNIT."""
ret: value=9712.04 unit=ft³
